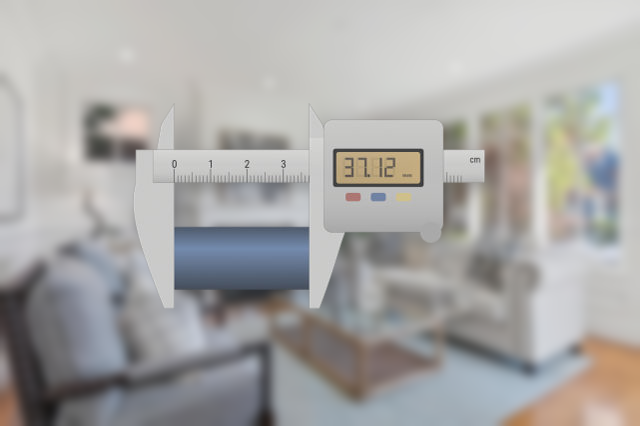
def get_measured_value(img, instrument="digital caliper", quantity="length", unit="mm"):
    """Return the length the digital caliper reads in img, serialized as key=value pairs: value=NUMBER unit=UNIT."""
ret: value=37.12 unit=mm
